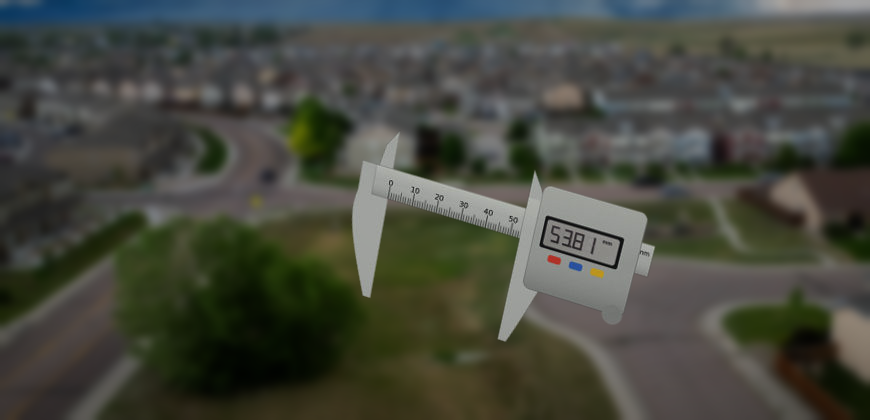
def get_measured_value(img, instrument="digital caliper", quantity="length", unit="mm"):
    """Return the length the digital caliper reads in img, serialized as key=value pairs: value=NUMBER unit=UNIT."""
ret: value=53.81 unit=mm
